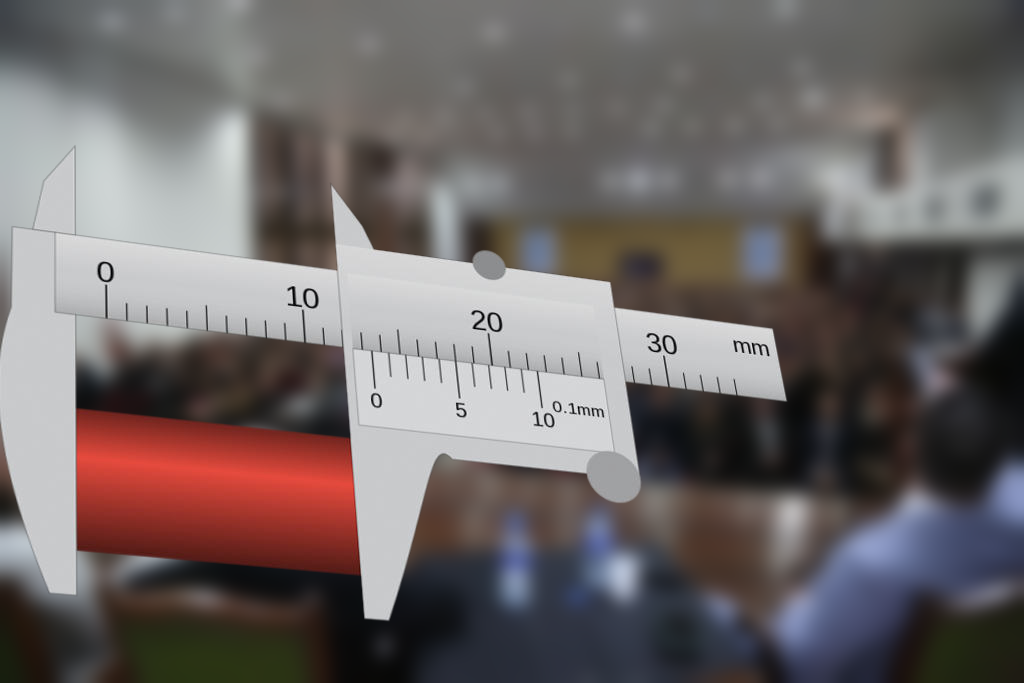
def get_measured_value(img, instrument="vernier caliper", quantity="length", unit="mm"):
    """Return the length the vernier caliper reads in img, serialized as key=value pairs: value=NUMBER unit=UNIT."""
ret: value=13.5 unit=mm
